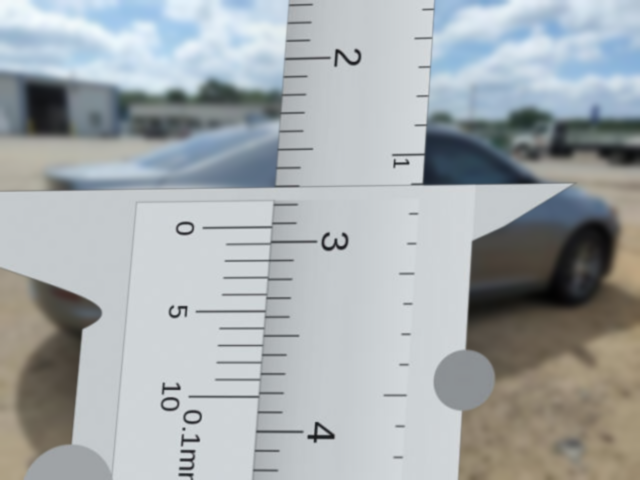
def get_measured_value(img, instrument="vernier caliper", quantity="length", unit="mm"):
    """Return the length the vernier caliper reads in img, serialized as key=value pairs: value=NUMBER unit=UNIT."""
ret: value=29.2 unit=mm
